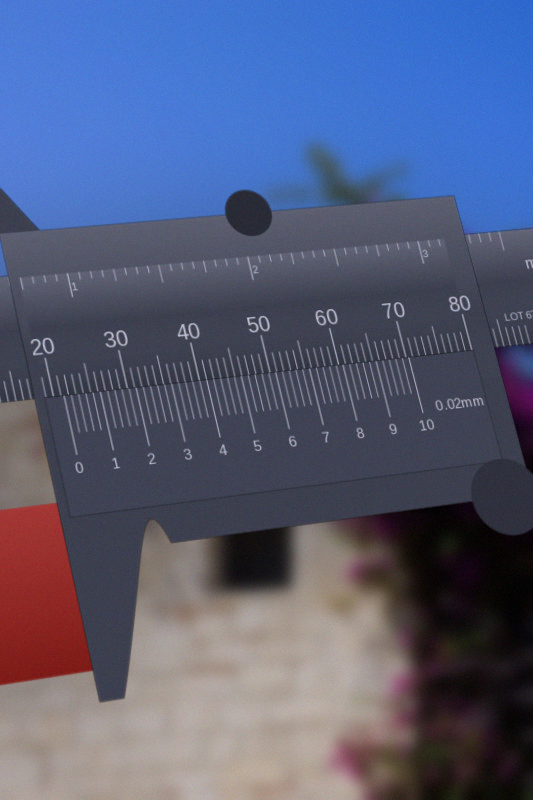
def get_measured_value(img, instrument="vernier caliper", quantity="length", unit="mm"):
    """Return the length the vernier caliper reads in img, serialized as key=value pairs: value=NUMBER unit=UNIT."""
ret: value=21.4 unit=mm
